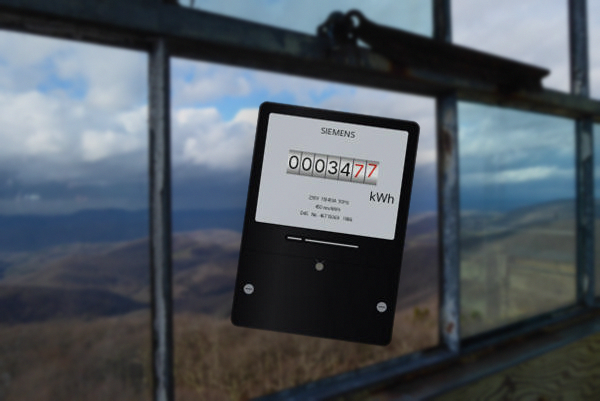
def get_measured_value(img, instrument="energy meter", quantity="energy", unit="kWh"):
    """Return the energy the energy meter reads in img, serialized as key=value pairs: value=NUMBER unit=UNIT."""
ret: value=34.77 unit=kWh
